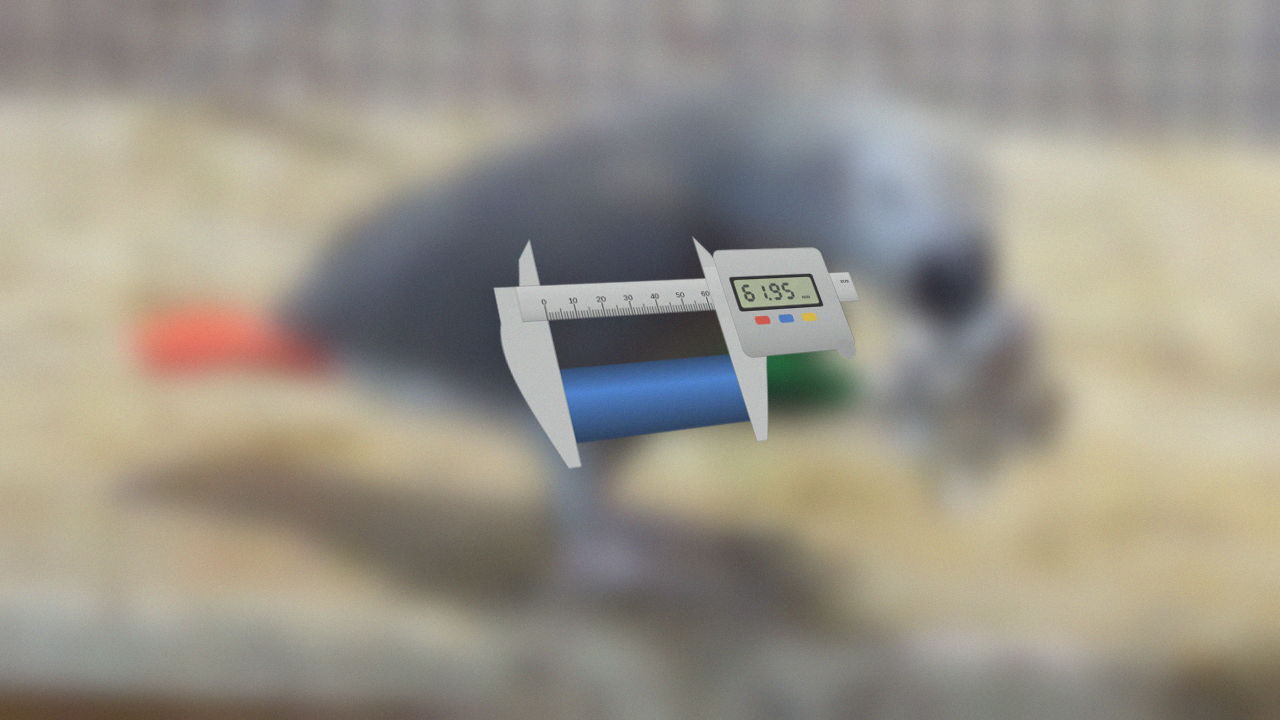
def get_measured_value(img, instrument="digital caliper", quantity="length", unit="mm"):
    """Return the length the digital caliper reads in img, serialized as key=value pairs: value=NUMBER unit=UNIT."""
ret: value=61.95 unit=mm
